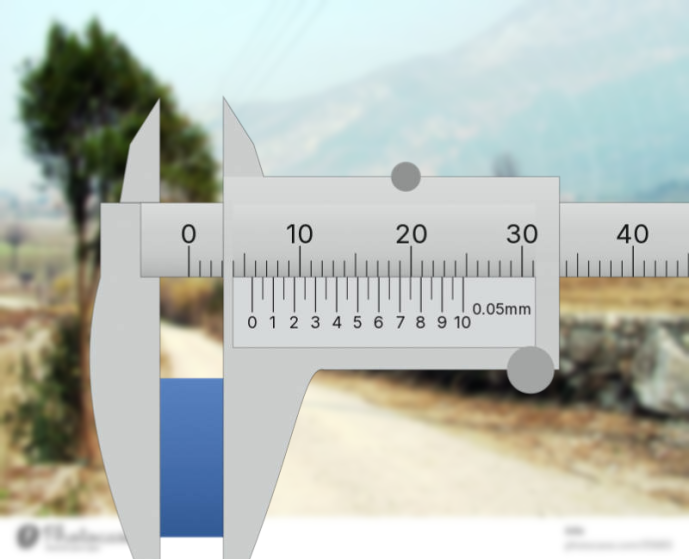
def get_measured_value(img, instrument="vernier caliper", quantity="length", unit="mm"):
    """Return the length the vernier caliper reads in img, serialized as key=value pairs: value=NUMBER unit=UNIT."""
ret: value=5.7 unit=mm
